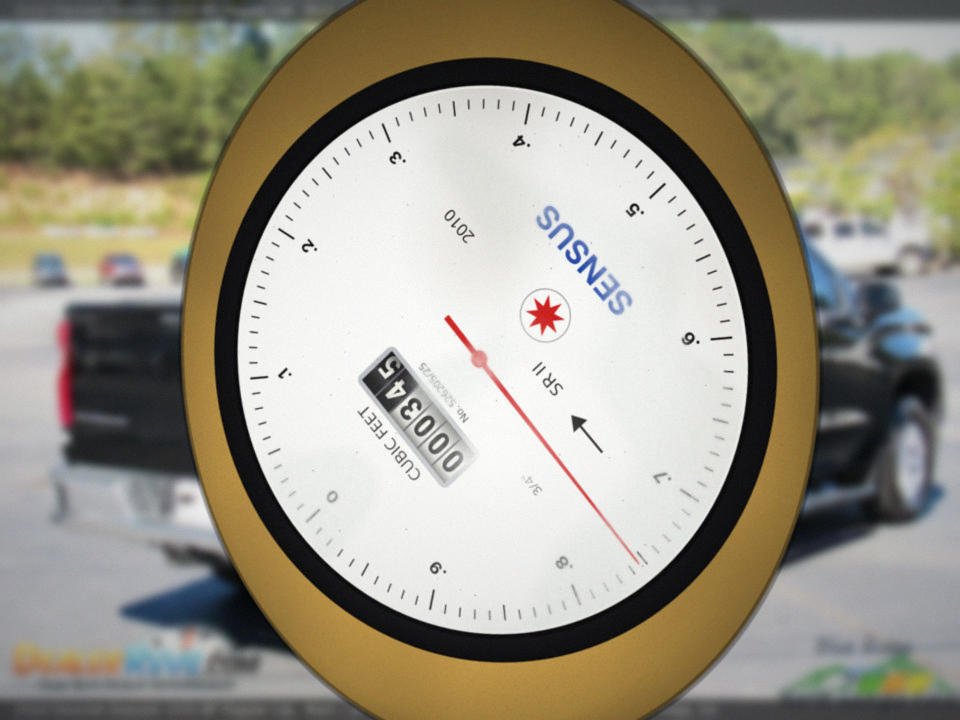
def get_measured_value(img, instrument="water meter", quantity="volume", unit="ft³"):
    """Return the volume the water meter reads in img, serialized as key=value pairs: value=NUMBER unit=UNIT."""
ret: value=344.75 unit=ft³
